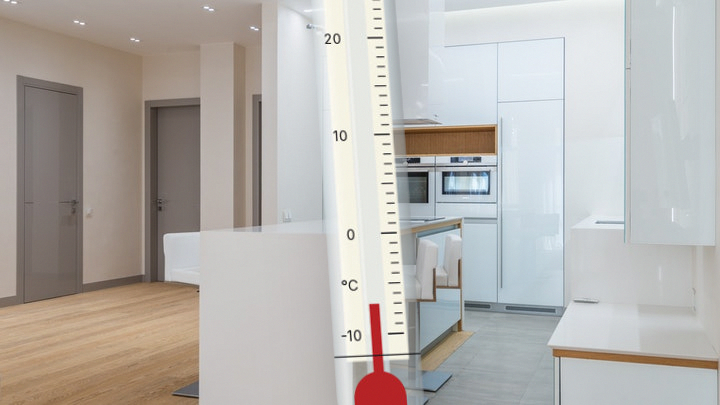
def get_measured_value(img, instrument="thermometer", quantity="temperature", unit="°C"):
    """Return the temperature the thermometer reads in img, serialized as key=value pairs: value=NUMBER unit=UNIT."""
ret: value=-7 unit=°C
